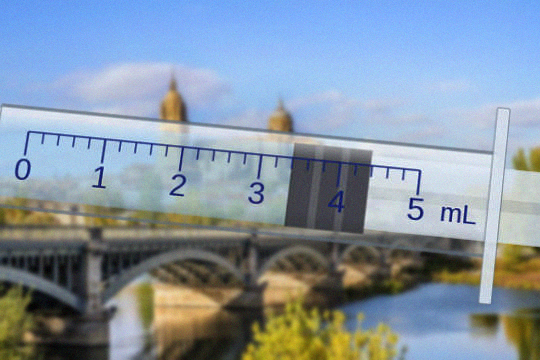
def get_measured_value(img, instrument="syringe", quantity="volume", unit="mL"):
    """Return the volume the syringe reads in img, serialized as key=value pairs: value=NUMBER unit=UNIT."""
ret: value=3.4 unit=mL
